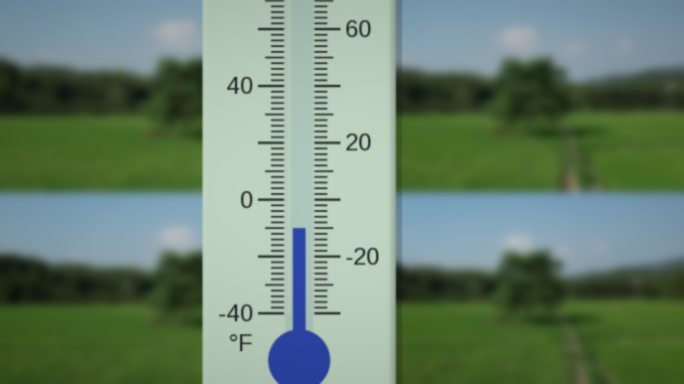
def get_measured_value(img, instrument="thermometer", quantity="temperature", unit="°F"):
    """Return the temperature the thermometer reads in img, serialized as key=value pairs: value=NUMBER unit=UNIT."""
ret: value=-10 unit=°F
